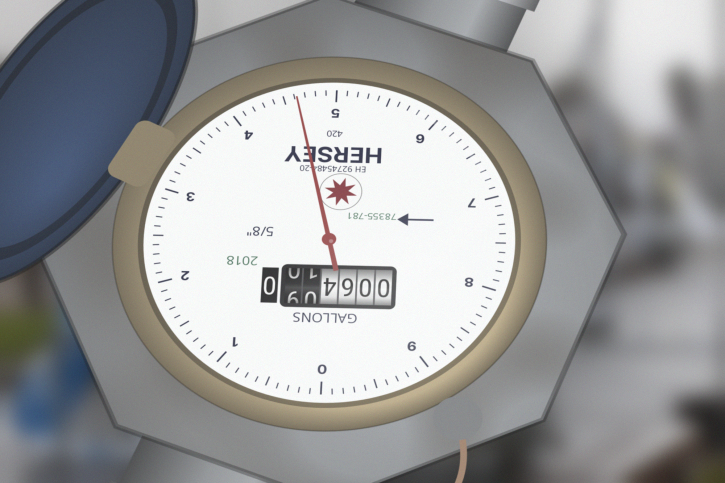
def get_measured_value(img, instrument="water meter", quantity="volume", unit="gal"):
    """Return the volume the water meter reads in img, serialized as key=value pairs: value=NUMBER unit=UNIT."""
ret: value=64094.6 unit=gal
